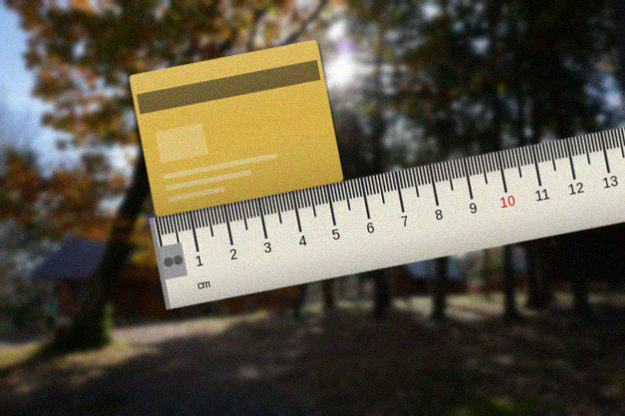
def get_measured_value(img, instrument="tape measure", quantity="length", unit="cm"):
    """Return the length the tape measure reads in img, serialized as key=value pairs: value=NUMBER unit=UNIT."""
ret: value=5.5 unit=cm
